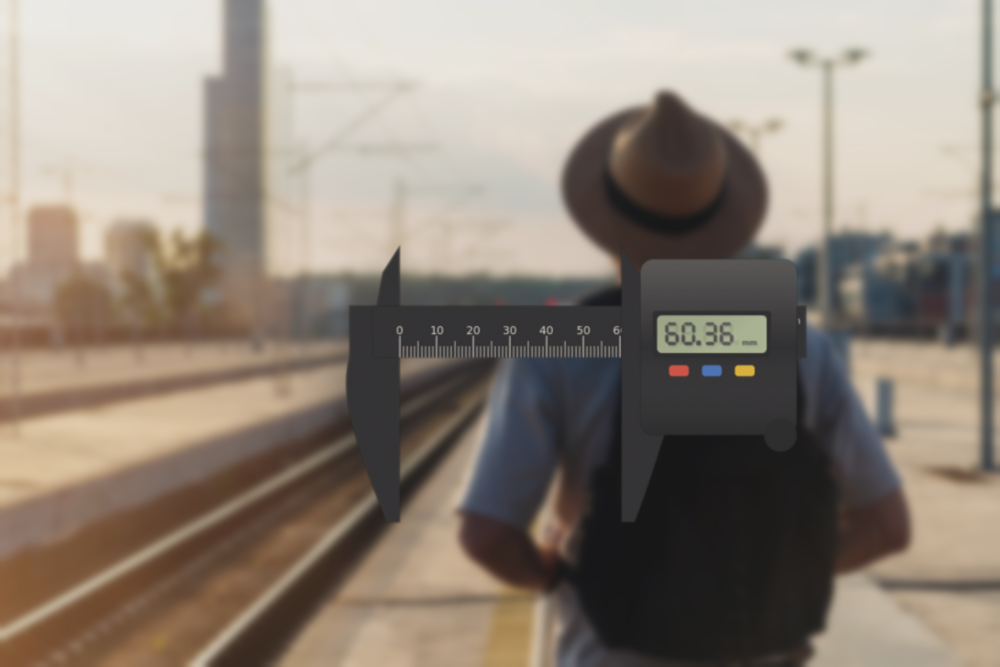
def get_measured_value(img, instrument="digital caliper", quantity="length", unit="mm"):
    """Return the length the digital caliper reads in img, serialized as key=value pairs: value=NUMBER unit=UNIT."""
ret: value=60.36 unit=mm
